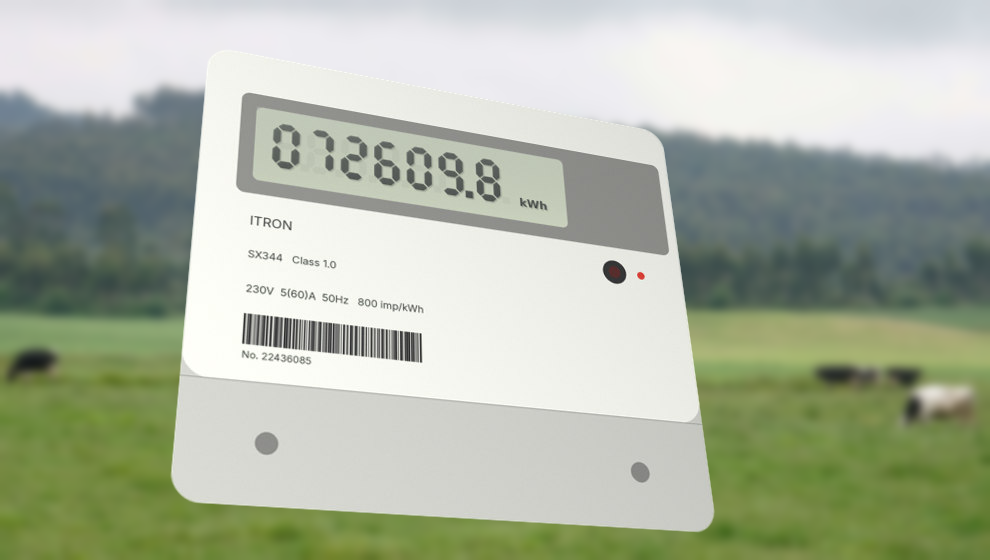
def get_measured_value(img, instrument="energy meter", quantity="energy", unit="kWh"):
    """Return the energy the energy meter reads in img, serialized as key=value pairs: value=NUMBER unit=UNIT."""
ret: value=72609.8 unit=kWh
